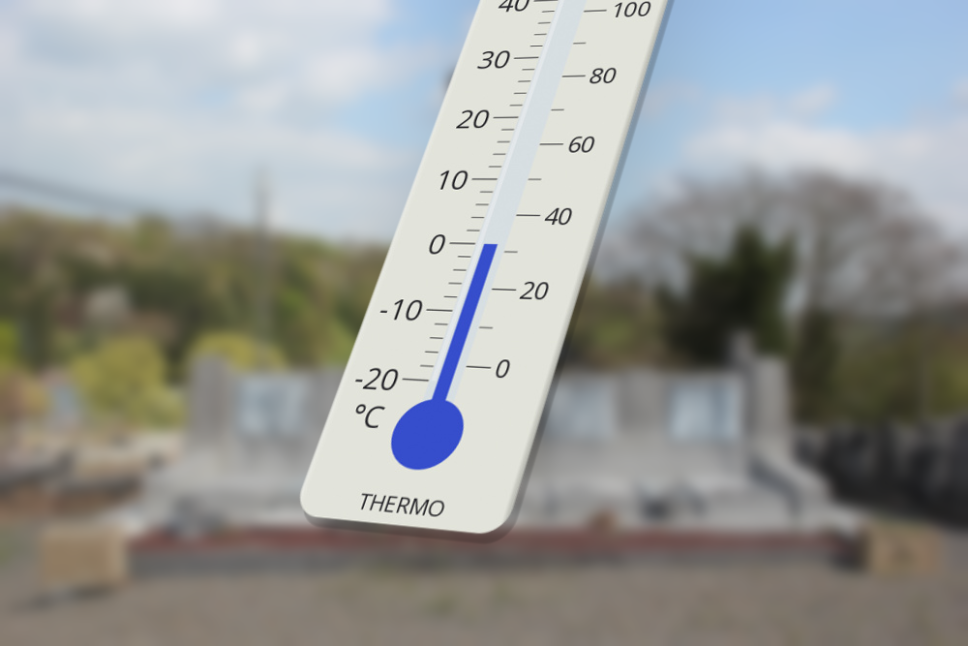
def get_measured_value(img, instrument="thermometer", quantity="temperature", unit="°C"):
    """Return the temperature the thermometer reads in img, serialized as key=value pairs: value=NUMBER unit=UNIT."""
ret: value=0 unit=°C
